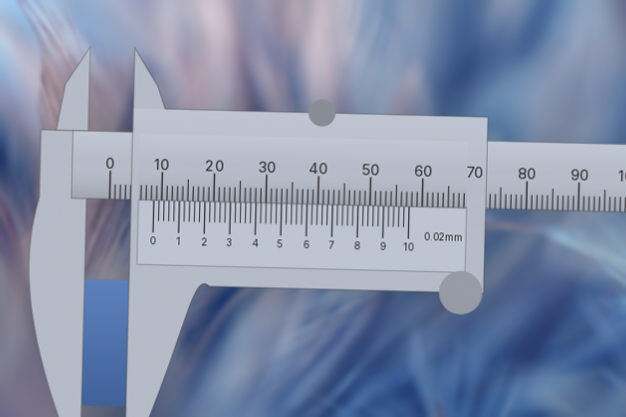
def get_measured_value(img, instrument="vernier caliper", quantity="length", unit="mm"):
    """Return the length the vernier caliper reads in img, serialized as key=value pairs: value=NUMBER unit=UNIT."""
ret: value=8.5 unit=mm
